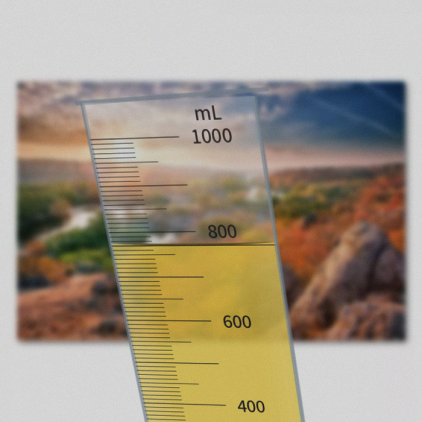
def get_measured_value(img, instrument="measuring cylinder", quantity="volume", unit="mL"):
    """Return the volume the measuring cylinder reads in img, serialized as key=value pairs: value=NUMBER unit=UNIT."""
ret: value=770 unit=mL
